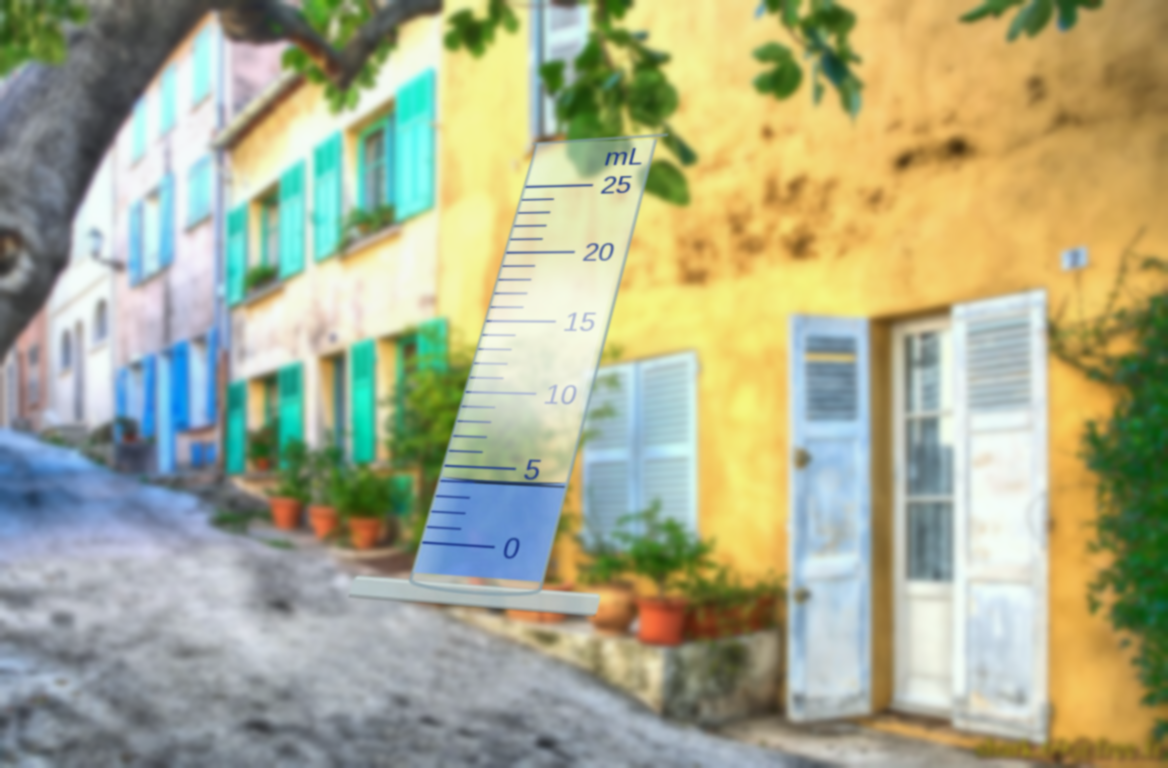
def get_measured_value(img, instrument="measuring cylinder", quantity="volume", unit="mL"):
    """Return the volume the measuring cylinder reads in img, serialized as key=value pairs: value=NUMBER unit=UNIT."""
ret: value=4 unit=mL
